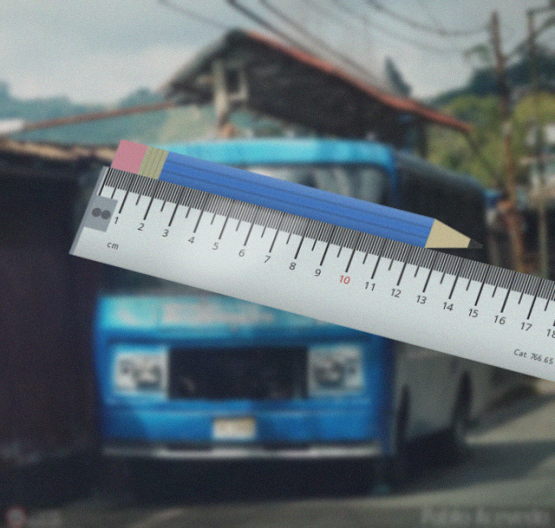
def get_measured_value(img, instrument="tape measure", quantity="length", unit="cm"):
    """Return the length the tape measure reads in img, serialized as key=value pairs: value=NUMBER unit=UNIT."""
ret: value=14.5 unit=cm
